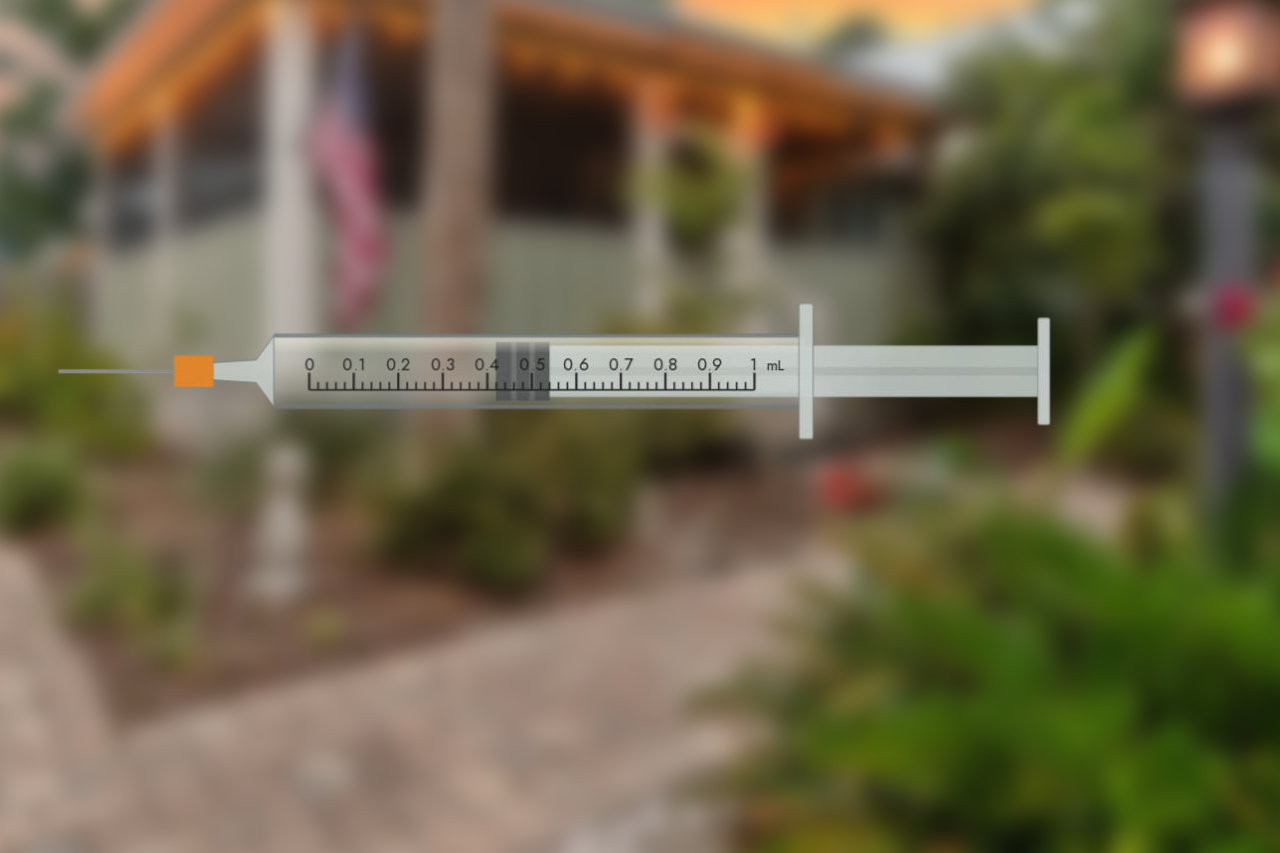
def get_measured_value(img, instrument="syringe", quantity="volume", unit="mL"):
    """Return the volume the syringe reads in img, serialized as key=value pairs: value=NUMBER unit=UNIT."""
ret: value=0.42 unit=mL
